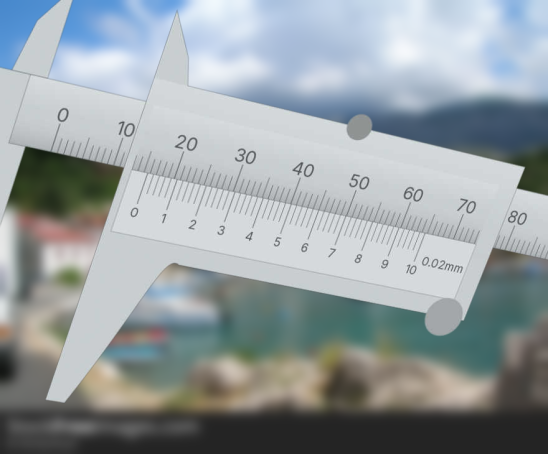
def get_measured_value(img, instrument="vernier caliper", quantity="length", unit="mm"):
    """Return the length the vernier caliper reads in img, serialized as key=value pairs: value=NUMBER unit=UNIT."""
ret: value=15.6 unit=mm
